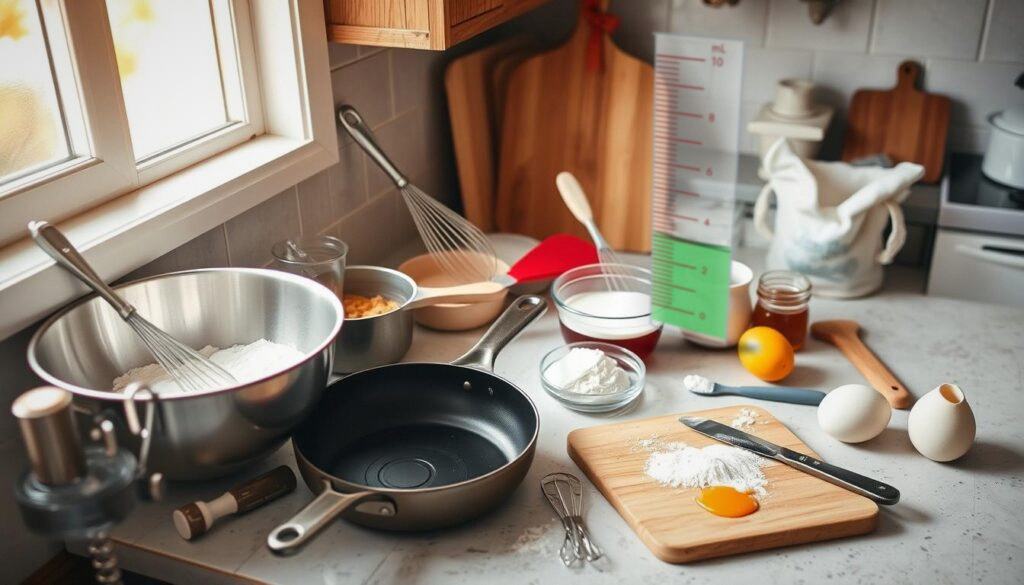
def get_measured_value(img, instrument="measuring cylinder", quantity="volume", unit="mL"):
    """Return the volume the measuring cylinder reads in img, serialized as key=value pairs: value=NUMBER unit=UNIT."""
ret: value=3 unit=mL
